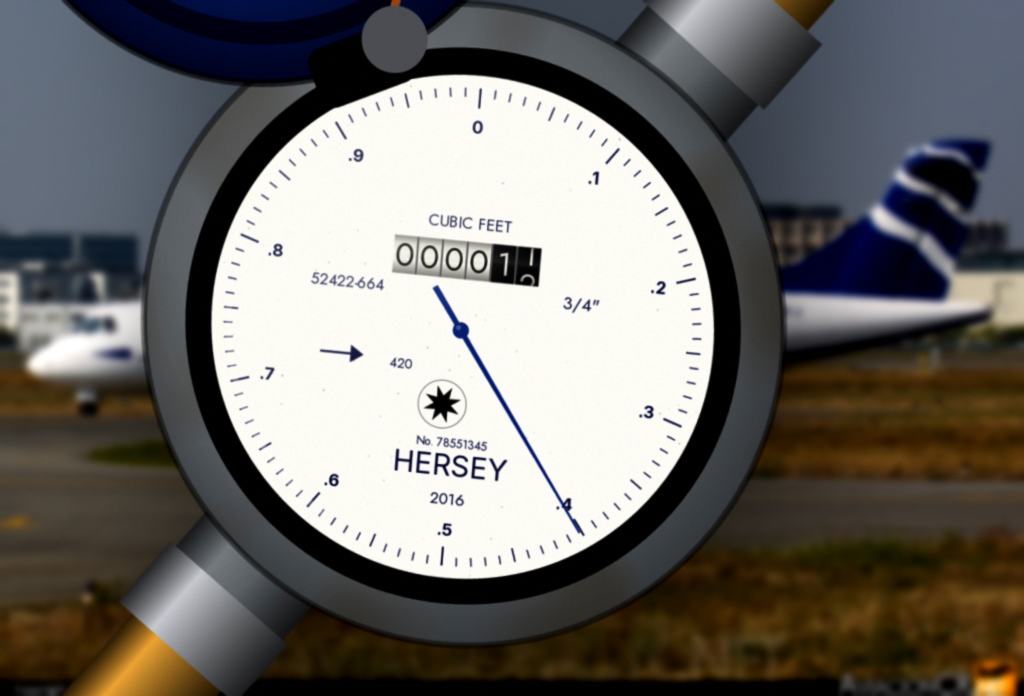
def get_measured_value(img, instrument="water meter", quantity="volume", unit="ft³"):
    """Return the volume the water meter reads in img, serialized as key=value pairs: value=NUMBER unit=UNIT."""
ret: value=11.40 unit=ft³
